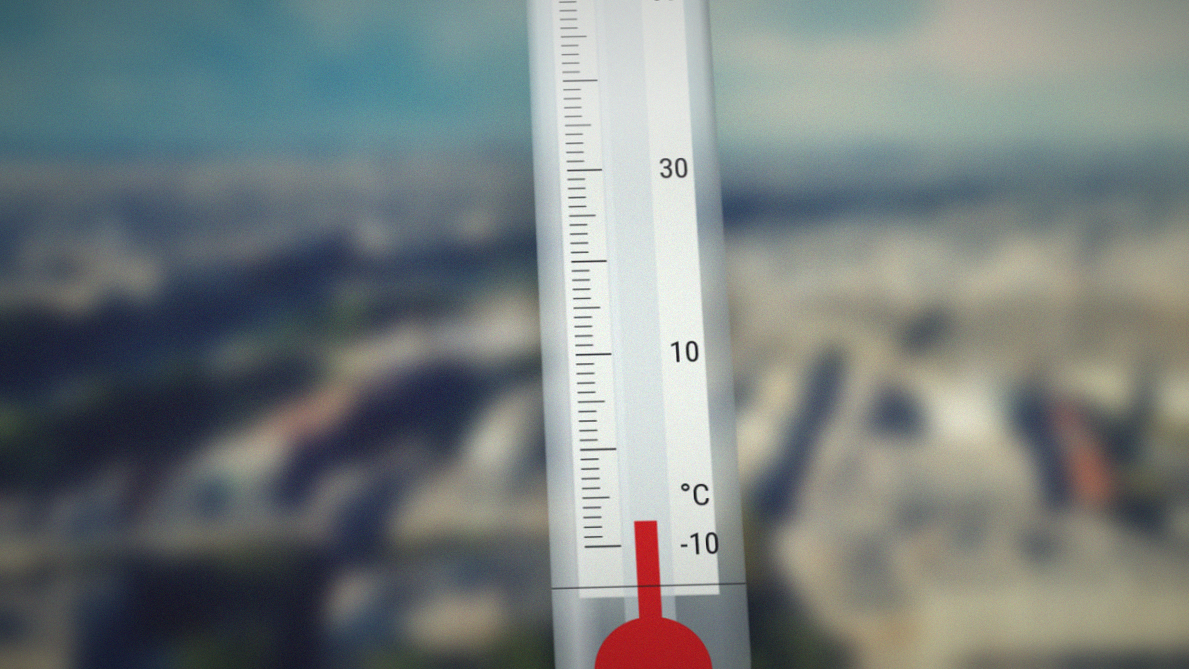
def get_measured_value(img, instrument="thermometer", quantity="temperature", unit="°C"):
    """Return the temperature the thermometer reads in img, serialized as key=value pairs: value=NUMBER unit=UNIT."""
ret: value=-7.5 unit=°C
